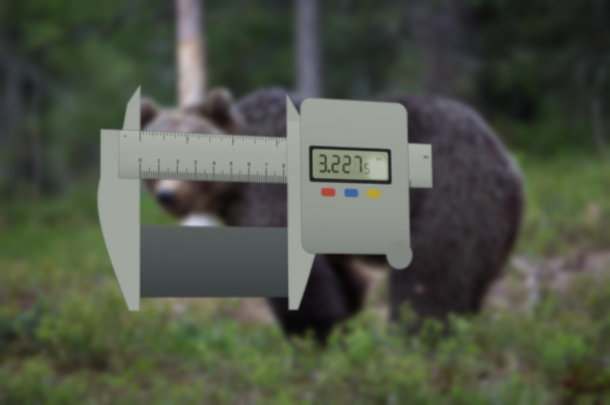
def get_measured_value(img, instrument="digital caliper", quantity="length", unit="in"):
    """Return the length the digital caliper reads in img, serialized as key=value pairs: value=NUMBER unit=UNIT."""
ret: value=3.2275 unit=in
